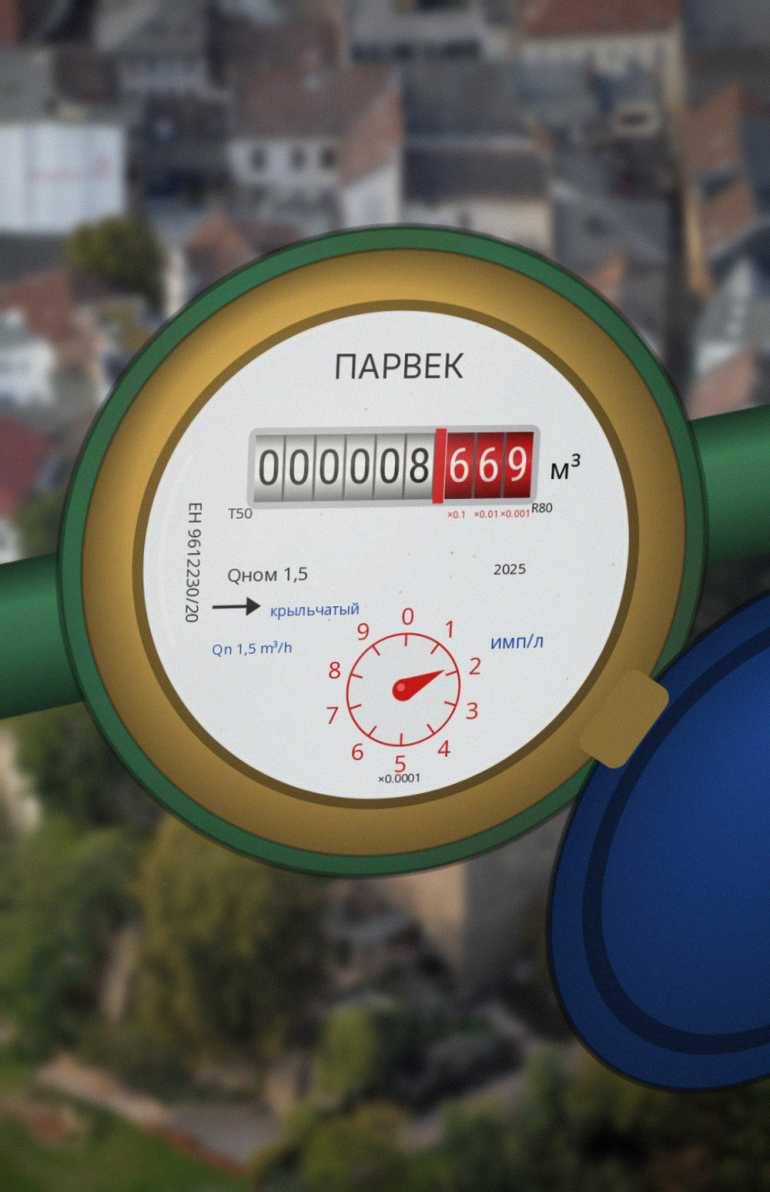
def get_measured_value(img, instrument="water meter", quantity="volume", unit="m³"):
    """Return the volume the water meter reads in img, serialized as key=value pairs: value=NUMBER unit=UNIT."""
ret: value=8.6691 unit=m³
